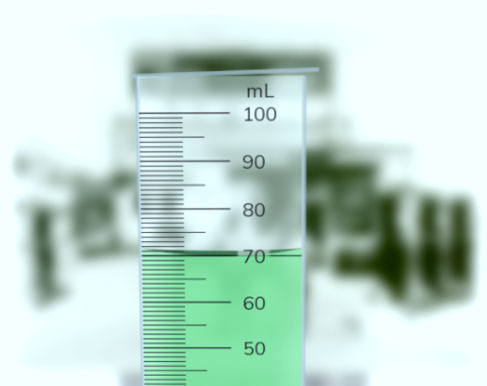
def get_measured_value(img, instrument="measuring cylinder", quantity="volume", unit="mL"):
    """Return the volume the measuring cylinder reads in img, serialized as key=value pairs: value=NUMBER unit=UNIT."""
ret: value=70 unit=mL
